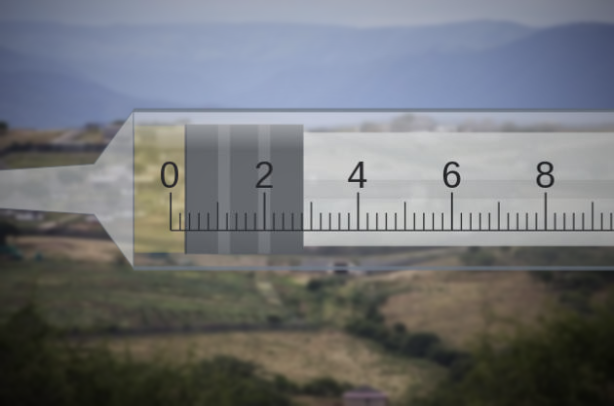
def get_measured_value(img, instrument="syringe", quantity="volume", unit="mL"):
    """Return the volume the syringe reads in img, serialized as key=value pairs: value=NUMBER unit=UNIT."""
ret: value=0.3 unit=mL
